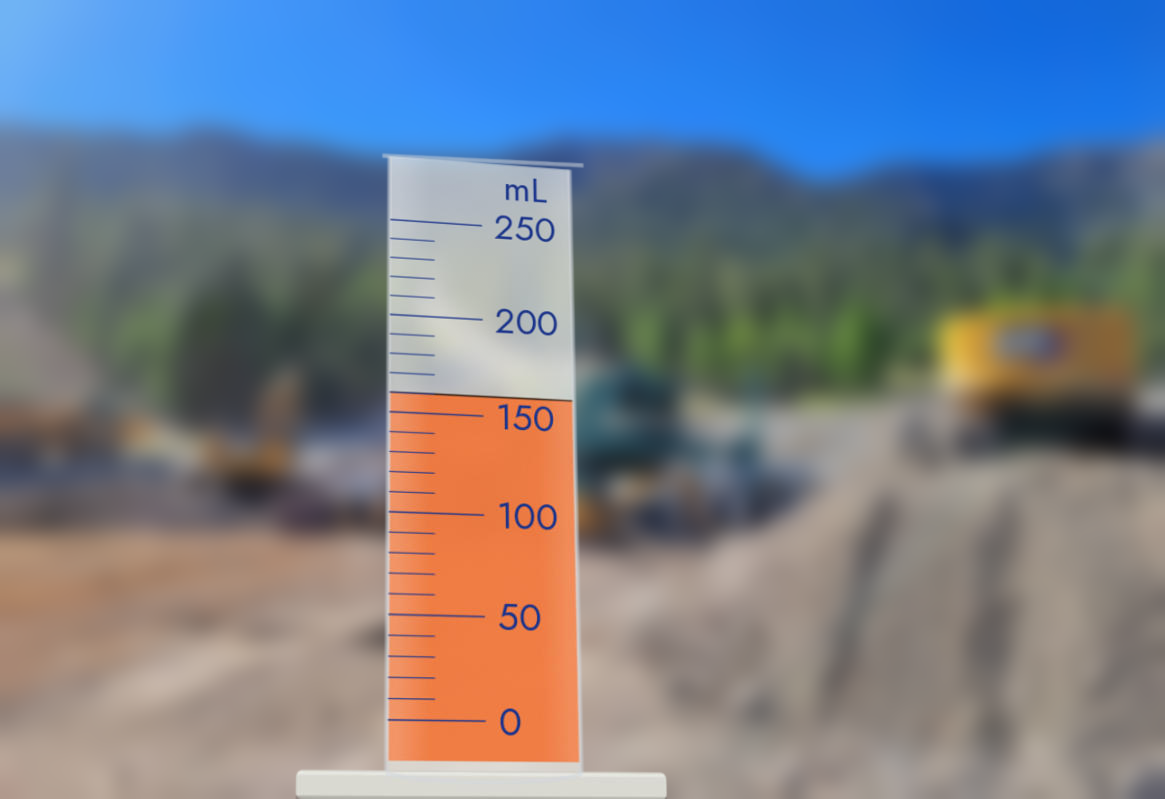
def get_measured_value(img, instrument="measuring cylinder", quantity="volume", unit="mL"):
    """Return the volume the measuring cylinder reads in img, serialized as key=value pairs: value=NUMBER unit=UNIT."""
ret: value=160 unit=mL
